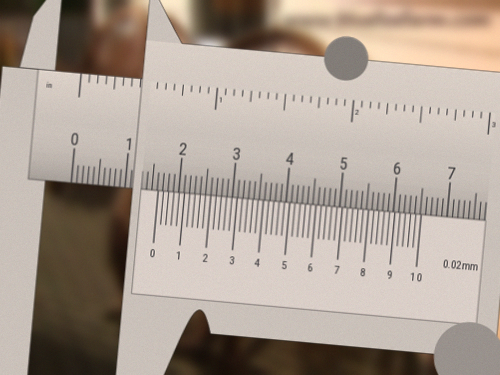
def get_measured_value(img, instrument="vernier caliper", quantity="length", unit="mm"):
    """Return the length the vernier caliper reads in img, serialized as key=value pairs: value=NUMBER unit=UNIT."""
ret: value=16.2 unit=mm
